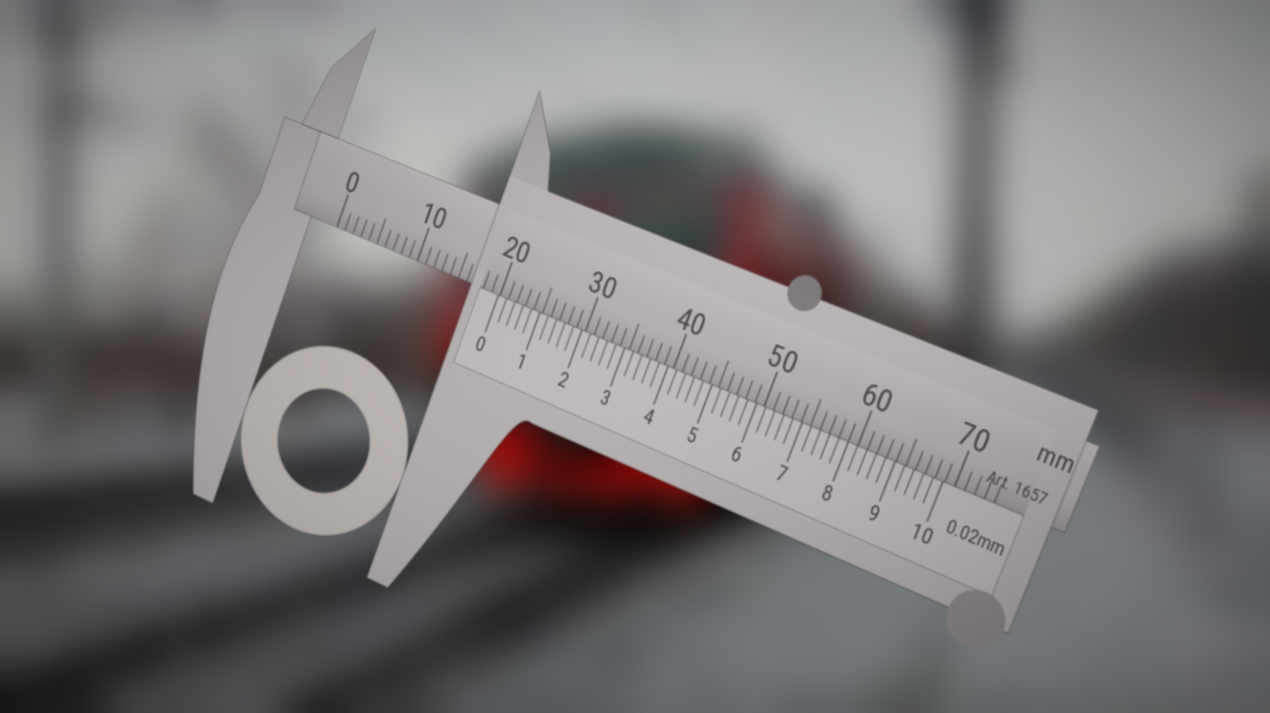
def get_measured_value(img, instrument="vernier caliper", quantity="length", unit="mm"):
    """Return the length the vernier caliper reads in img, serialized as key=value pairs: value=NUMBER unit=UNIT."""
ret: value=19.8 unit=mm
